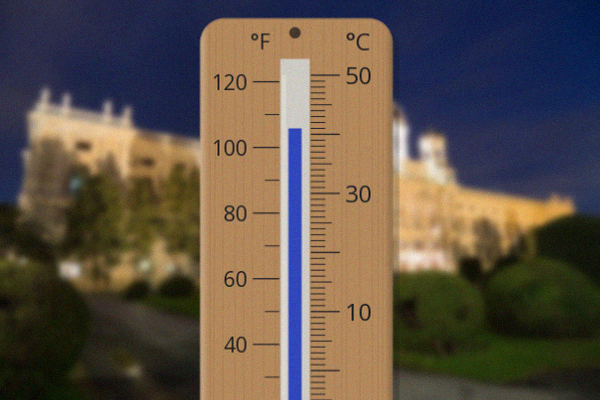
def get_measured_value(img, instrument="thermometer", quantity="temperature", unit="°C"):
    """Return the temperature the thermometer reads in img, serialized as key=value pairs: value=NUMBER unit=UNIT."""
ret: value=41 unit=°C
